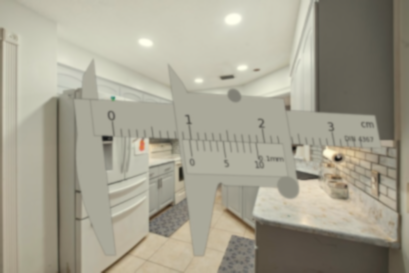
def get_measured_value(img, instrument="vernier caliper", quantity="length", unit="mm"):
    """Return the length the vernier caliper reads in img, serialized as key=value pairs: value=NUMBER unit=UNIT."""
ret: value=9.8 unit=mm
